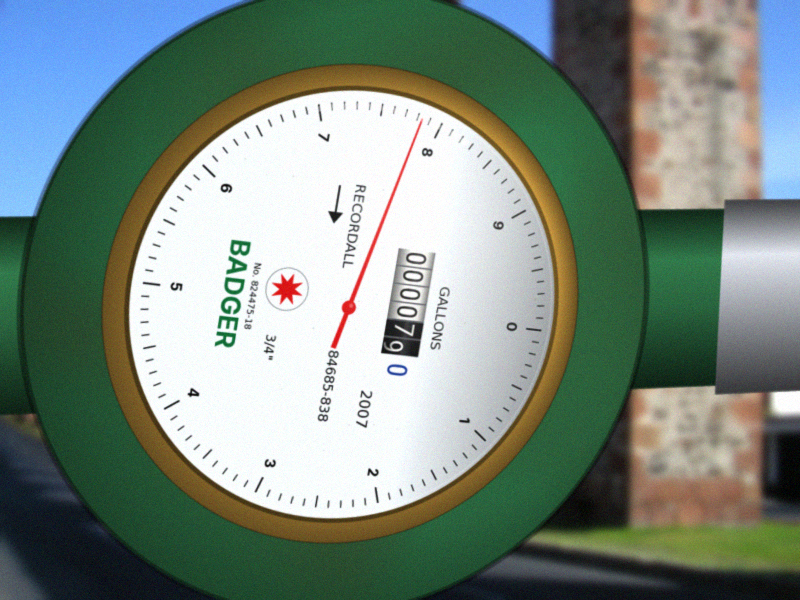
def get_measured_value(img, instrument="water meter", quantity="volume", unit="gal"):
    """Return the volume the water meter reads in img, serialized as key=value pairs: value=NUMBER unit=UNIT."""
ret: value=787.8 unit=gal
